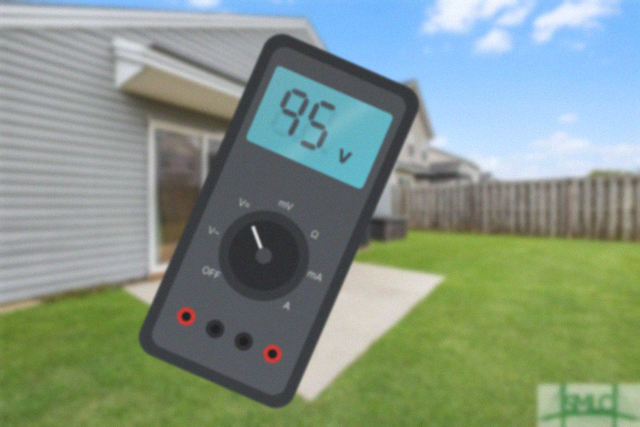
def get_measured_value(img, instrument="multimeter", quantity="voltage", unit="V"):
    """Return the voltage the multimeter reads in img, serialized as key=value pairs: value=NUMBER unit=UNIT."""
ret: value=95 unit=V
